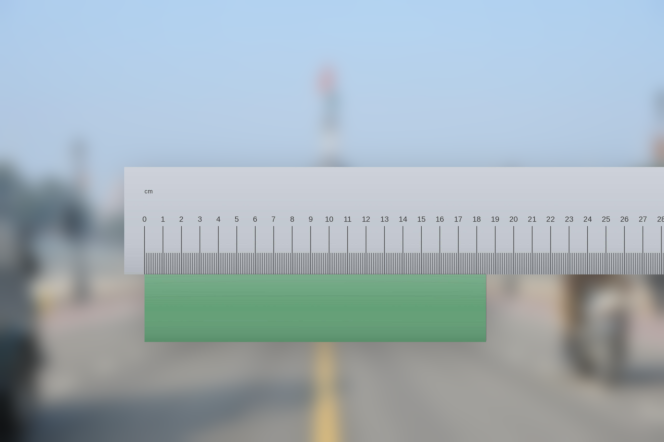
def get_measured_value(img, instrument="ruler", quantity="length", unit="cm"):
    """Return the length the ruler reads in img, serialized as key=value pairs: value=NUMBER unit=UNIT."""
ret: value=18.5 unit=cm
